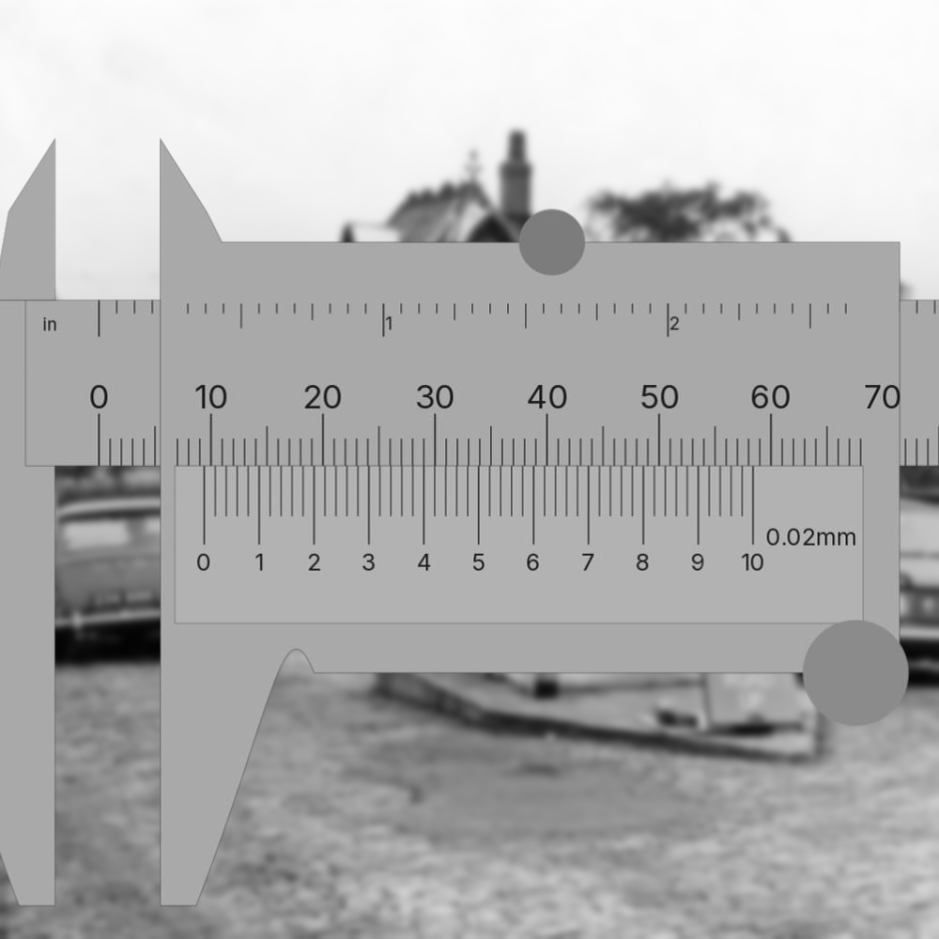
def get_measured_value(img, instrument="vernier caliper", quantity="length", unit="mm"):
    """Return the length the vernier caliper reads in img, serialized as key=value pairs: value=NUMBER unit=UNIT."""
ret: value=9.4 unit=mm
